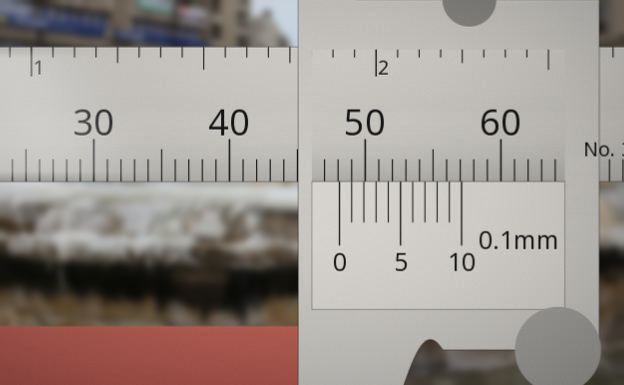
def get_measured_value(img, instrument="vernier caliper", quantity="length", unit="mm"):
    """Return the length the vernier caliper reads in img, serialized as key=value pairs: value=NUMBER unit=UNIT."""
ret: value=48.1 unit=mm
